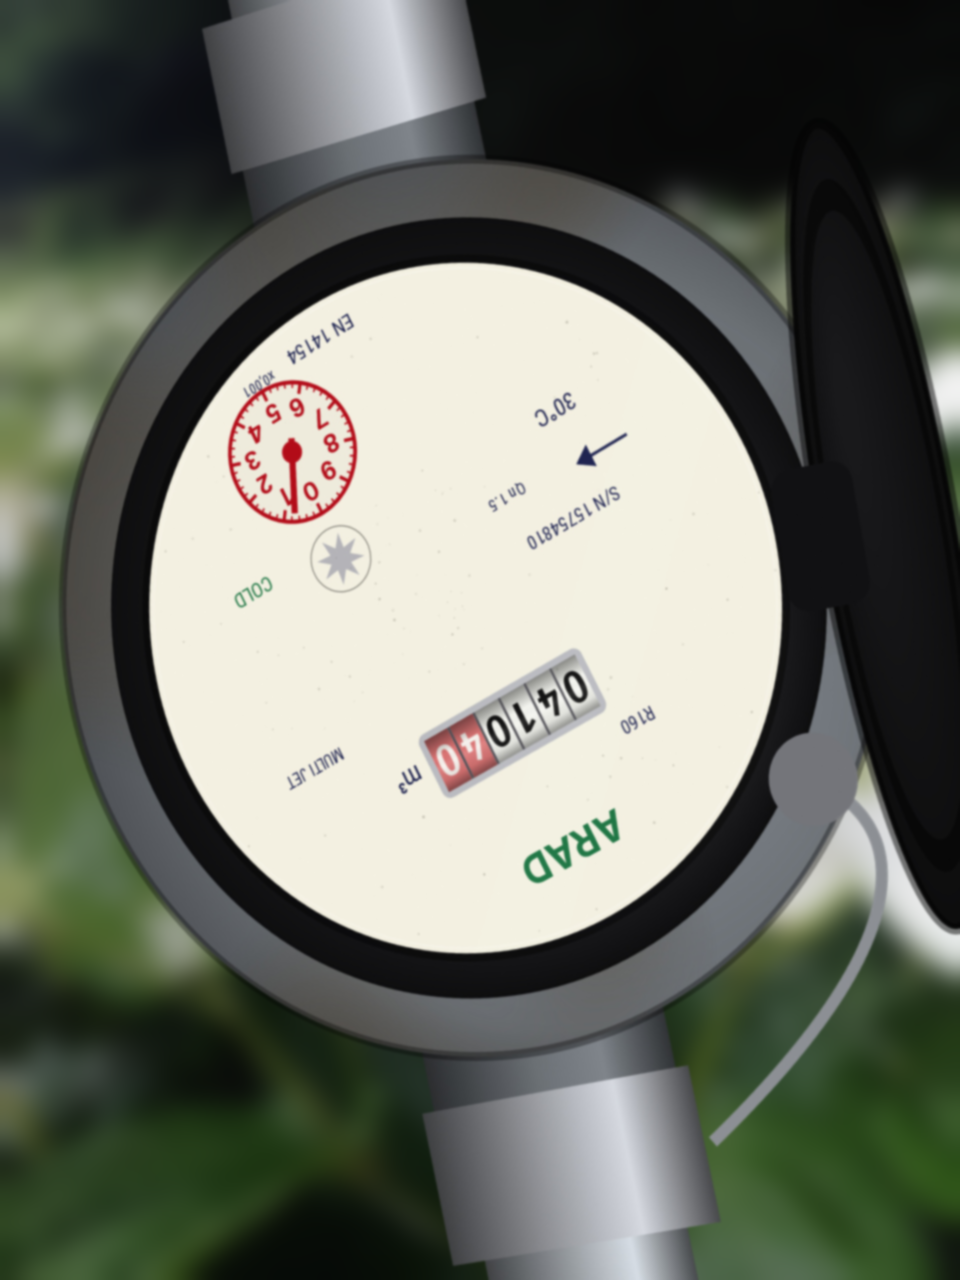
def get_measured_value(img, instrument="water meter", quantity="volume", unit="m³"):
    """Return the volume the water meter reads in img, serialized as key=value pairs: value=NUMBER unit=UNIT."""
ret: value=410.400 unit=m³
